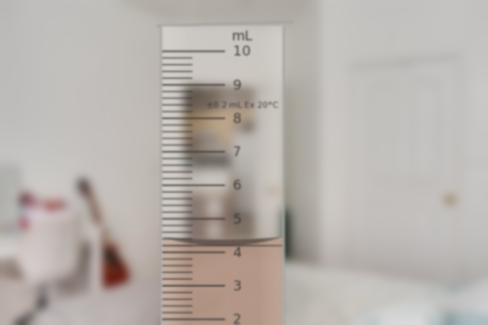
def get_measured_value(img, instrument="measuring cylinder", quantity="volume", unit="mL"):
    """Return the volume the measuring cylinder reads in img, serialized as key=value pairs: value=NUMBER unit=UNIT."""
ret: value=4.2 unit=mL
